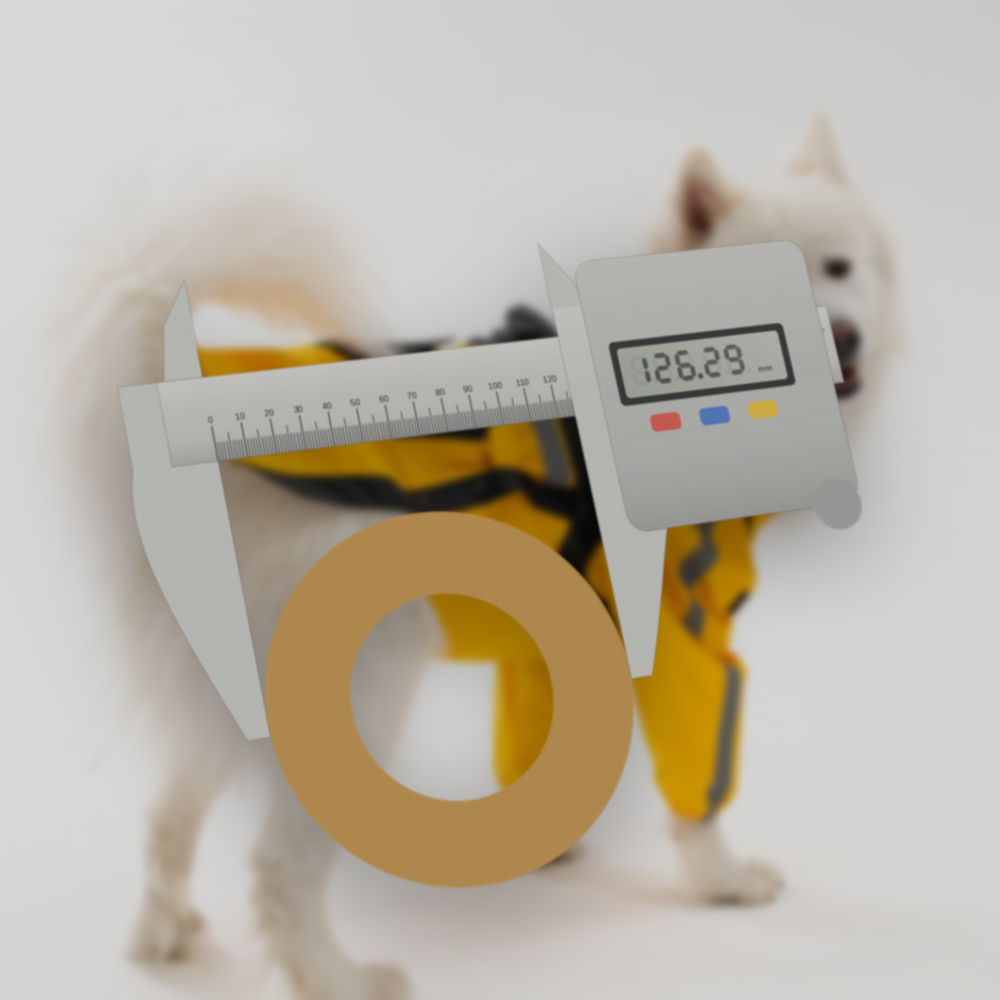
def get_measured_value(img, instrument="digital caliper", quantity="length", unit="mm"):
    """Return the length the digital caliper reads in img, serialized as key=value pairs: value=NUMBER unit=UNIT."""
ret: value=126.29 unit=mm
